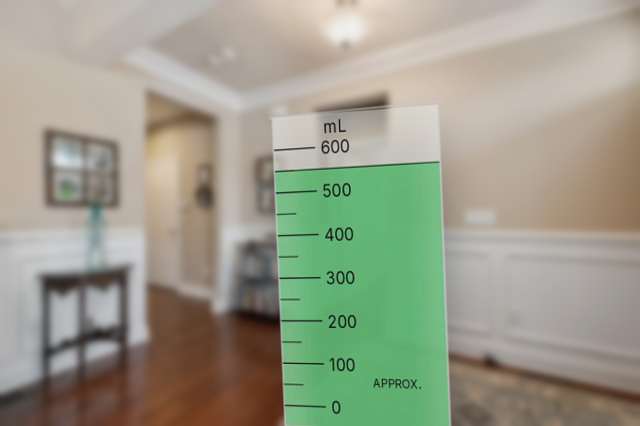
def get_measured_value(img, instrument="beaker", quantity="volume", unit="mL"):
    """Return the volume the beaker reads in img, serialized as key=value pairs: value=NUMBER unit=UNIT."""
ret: value=550 unit=mL
